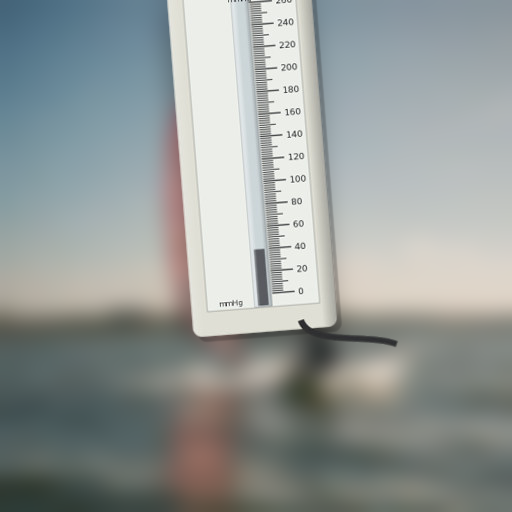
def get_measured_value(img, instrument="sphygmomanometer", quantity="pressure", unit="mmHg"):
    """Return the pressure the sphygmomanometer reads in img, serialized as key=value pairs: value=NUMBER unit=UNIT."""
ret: value=40 unit=mmHg
